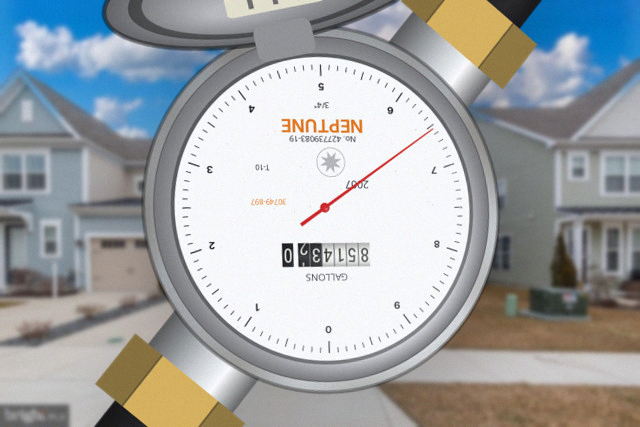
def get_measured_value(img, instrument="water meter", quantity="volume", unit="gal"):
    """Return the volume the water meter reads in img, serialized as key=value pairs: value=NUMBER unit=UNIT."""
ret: value=8514316.5 unit=gal
